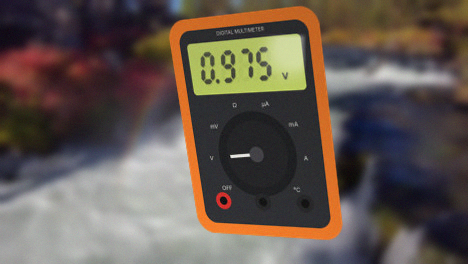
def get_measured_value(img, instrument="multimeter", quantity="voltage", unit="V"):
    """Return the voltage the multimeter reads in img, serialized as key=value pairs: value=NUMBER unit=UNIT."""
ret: value=0.975 unit=V
